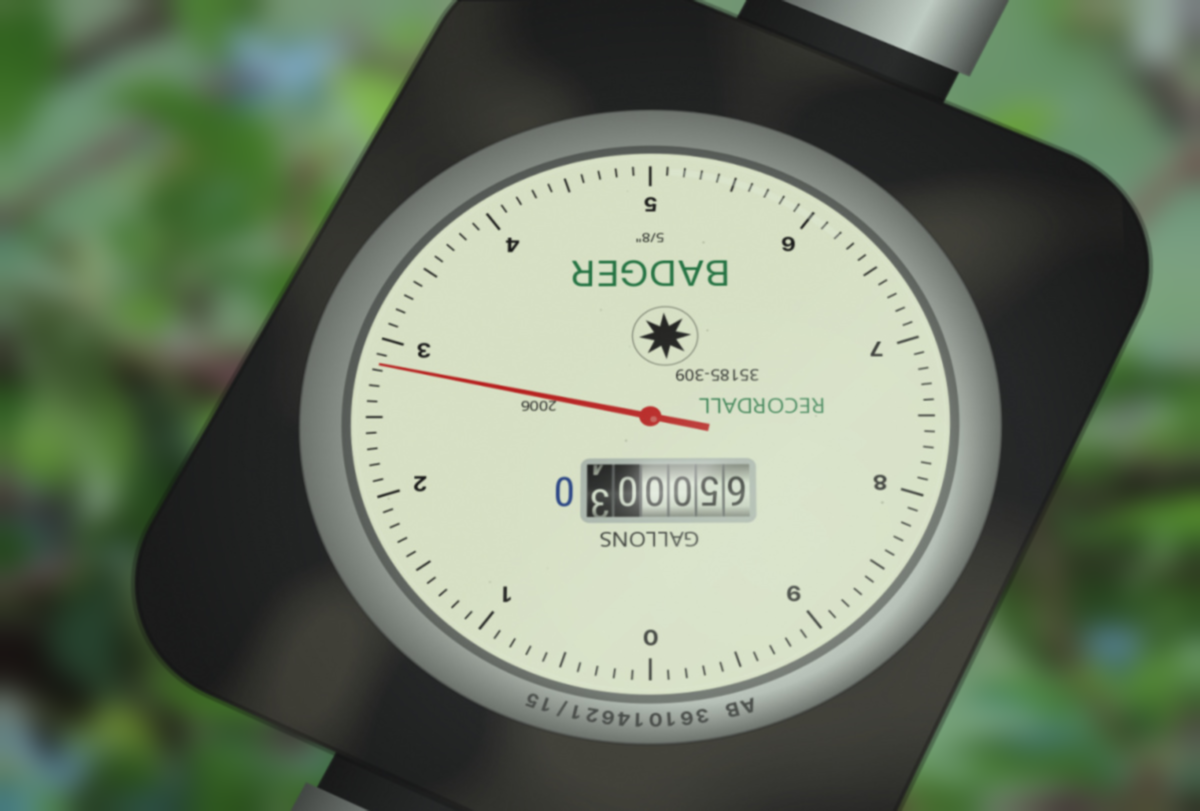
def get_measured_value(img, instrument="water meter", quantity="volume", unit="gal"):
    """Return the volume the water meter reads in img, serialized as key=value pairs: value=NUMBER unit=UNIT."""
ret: value=6500032.8 unit=gal
